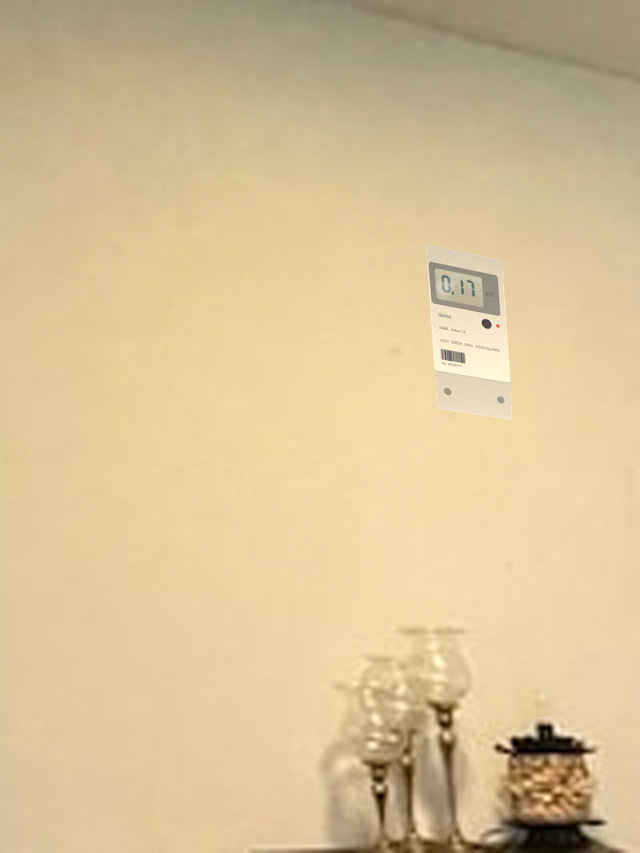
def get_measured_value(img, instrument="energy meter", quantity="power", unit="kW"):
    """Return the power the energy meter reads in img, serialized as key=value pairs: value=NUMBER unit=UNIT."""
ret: value=0.17 unit=kW
